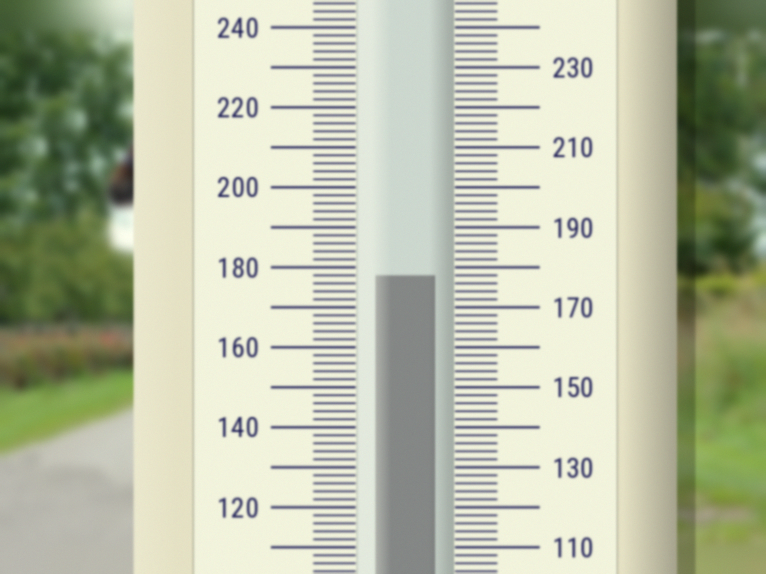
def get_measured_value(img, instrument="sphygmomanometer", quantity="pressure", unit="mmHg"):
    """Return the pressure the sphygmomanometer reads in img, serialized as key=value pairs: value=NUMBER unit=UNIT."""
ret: value=178 unit=mmHg
